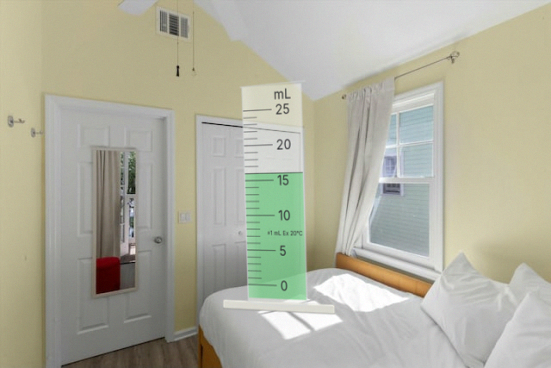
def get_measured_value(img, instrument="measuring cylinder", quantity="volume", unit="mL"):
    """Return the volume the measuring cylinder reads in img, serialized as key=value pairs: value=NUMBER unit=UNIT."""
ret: value=16 unit=mL
